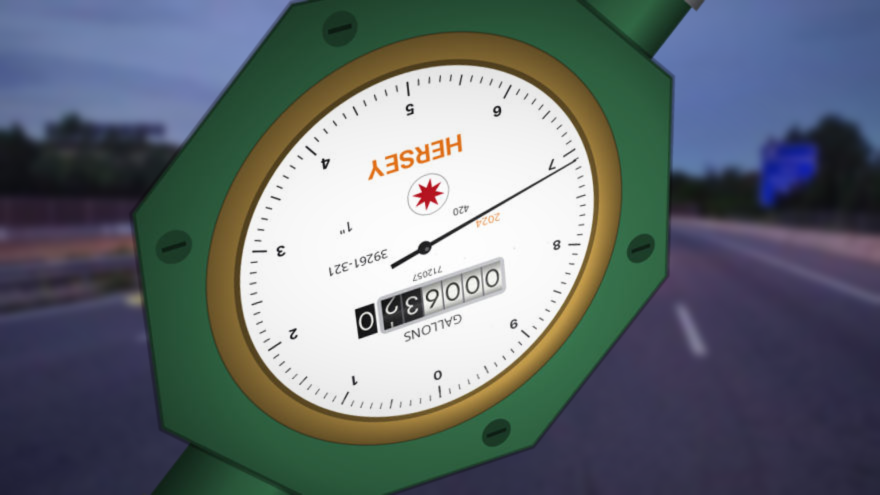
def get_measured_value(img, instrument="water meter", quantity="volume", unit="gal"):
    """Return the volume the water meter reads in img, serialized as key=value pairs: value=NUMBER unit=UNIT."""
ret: value=6317.1 unit=gal
